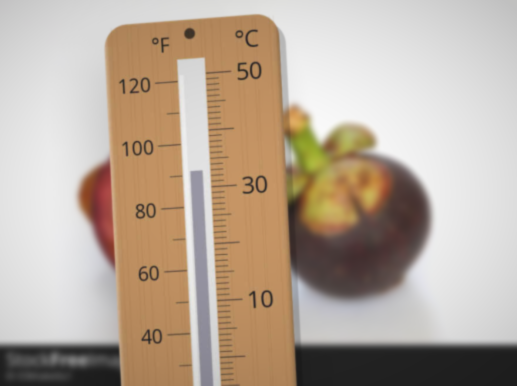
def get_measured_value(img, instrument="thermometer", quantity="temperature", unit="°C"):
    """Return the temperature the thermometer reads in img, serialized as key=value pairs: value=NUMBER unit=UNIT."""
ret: value=33 unit=°C
